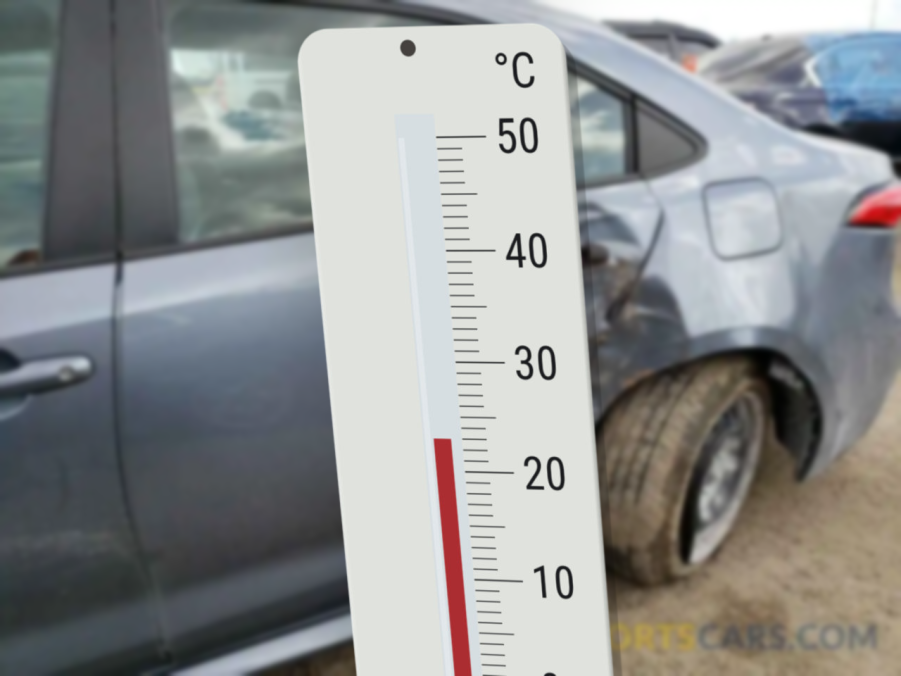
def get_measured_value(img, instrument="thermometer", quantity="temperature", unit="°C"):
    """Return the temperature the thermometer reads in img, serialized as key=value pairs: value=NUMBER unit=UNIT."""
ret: value=23 unit=°C
